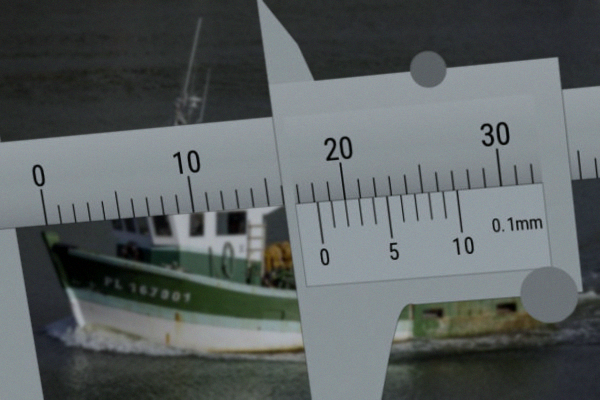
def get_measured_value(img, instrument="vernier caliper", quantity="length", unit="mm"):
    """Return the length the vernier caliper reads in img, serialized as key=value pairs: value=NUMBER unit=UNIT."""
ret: value=18.2 unit=mm
